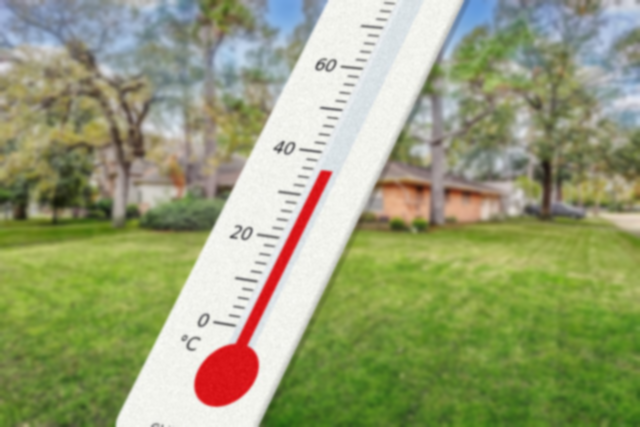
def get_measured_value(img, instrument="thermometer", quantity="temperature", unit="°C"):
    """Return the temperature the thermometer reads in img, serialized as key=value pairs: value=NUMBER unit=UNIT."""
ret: value=36 unit=°C
